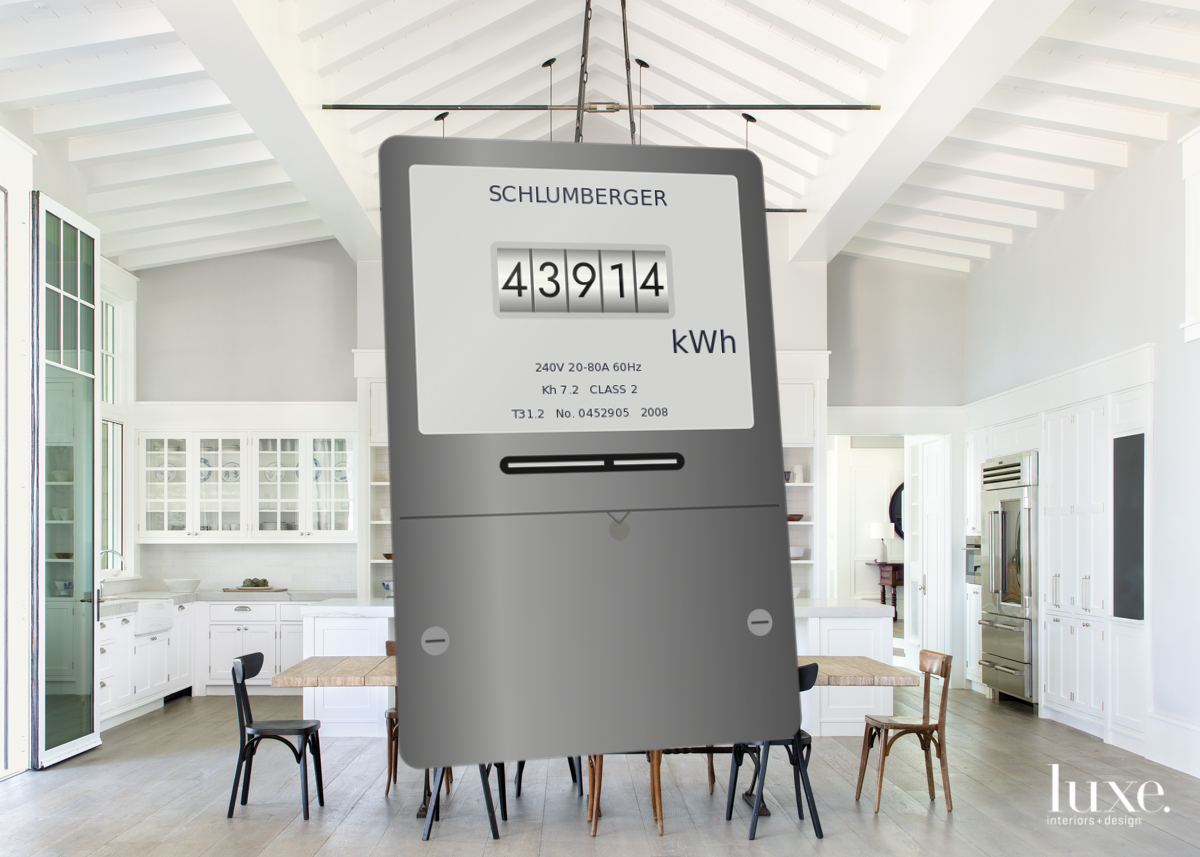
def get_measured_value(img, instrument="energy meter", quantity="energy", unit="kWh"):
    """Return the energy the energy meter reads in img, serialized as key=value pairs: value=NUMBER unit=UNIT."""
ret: value=43914 unit=kWh
